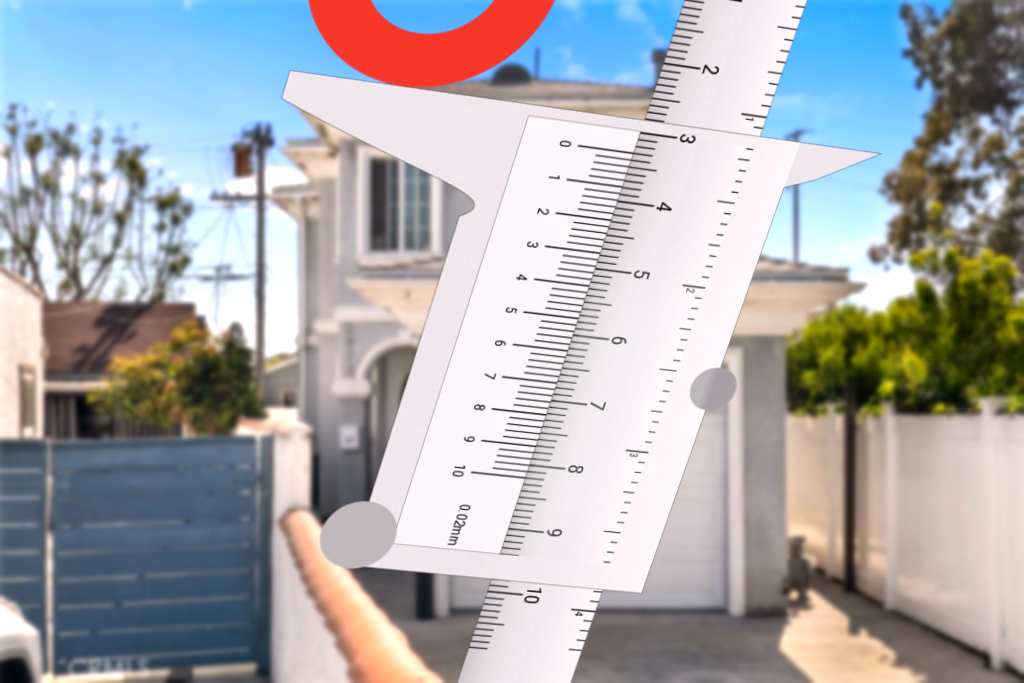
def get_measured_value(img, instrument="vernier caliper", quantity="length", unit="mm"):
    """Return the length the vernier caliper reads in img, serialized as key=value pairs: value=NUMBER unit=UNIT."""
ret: value=33.0 unit=mm
